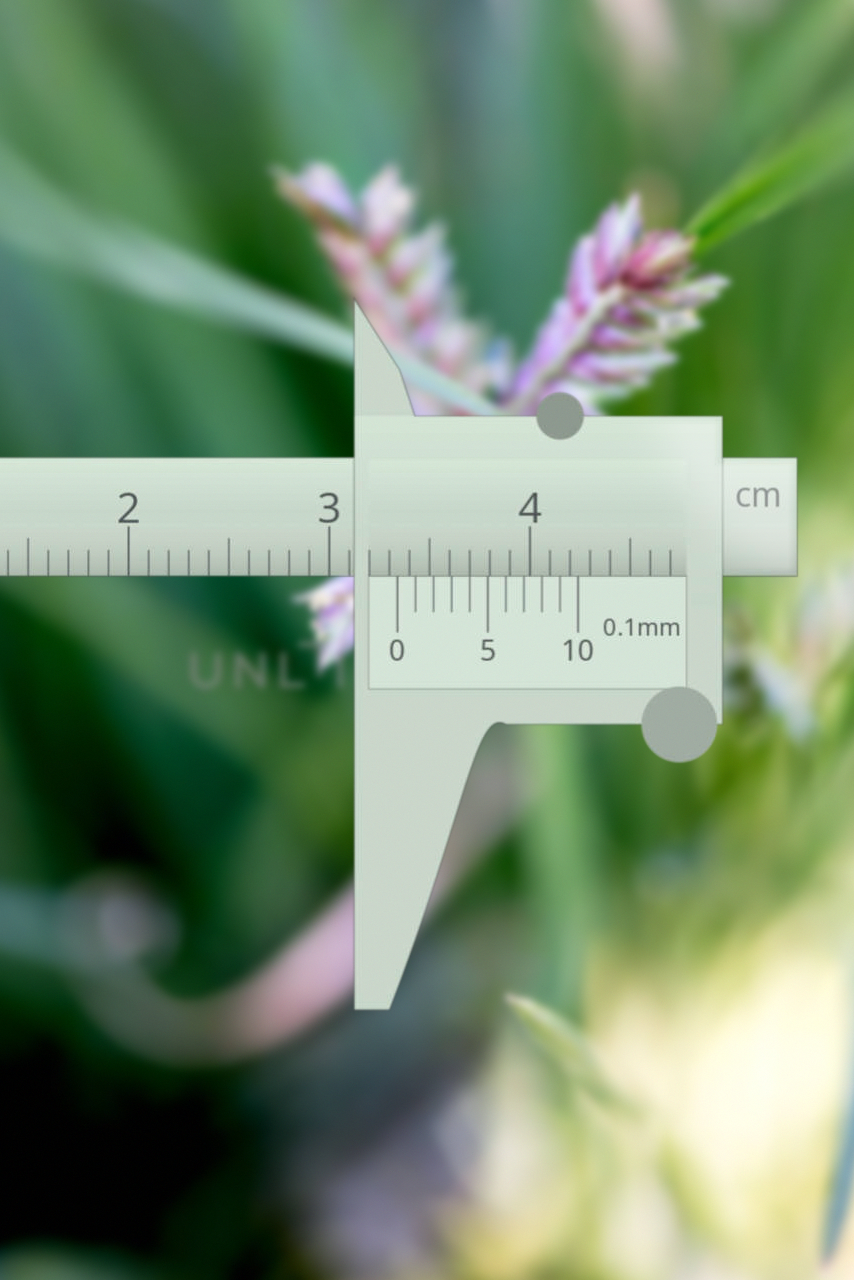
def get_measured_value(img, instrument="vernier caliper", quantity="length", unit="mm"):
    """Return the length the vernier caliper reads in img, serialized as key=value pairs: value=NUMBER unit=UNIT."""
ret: value=33.4 unit=mm
